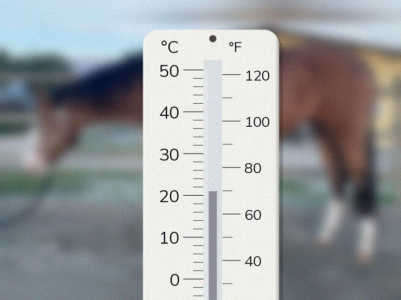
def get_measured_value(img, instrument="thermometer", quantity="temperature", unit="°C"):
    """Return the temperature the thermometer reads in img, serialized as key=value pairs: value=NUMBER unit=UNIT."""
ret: value=21 unit=°C
